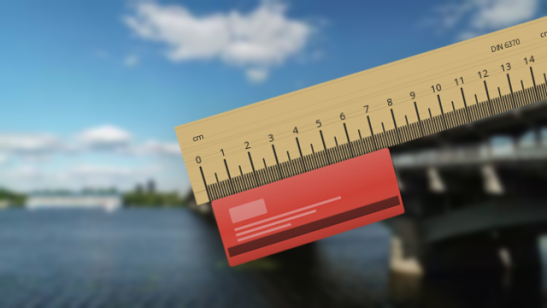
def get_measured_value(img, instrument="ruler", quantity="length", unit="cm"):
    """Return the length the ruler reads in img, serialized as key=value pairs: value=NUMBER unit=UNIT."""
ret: value=7.5 unit=cm
